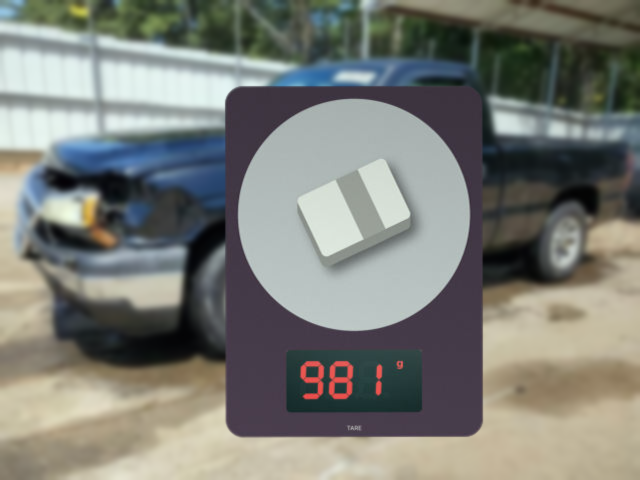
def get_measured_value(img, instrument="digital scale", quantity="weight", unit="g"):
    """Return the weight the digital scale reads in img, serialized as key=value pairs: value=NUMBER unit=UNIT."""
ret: value=981 unit=g
